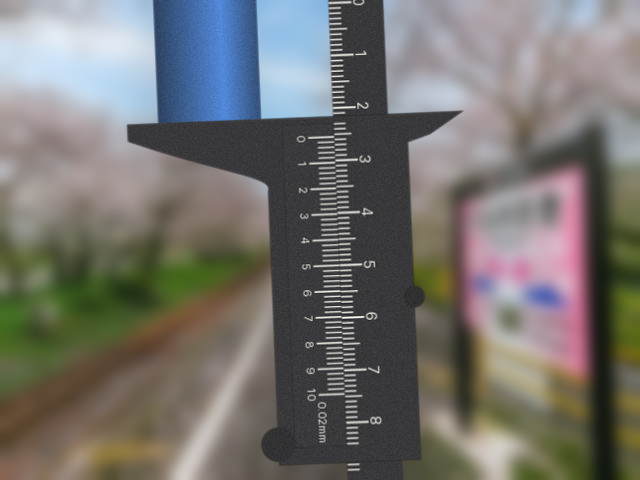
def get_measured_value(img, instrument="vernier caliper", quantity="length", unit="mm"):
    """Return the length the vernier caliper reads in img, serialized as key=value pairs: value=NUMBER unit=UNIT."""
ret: value=25.5 unit=mm
